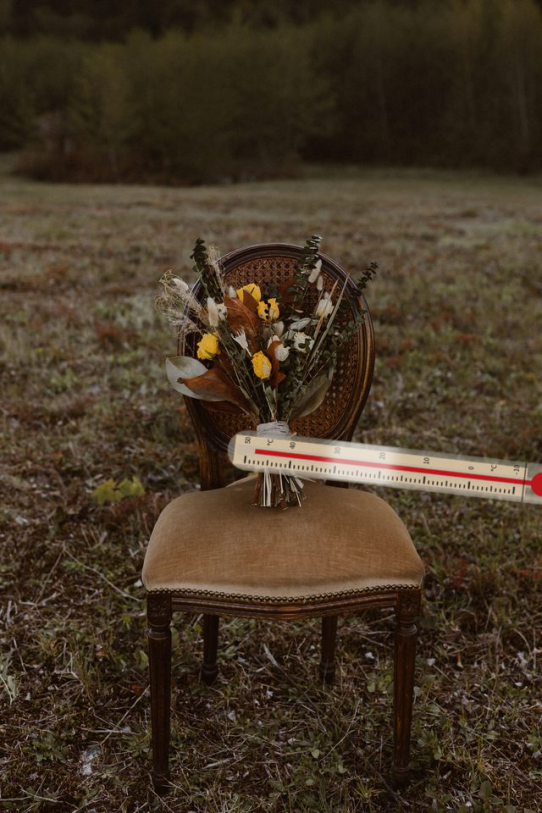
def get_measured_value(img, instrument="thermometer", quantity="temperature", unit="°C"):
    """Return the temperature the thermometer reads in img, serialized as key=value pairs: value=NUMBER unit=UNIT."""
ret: value=48 unit=°C
